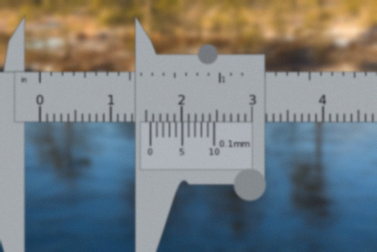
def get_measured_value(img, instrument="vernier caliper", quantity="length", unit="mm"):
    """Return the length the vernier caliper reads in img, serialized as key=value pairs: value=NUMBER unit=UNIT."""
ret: value=15.6 unit=mm
